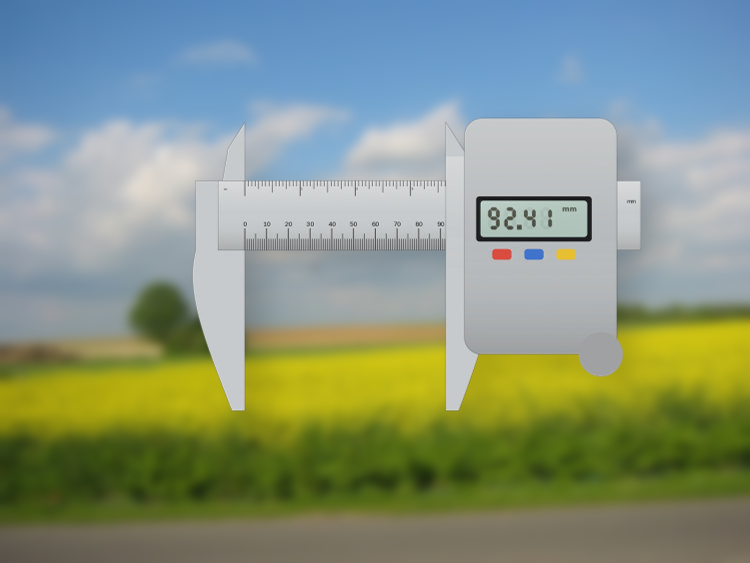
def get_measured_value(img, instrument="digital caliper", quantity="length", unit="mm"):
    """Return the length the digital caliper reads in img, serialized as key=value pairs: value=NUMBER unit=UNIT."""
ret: value=92.41 unit=mm
